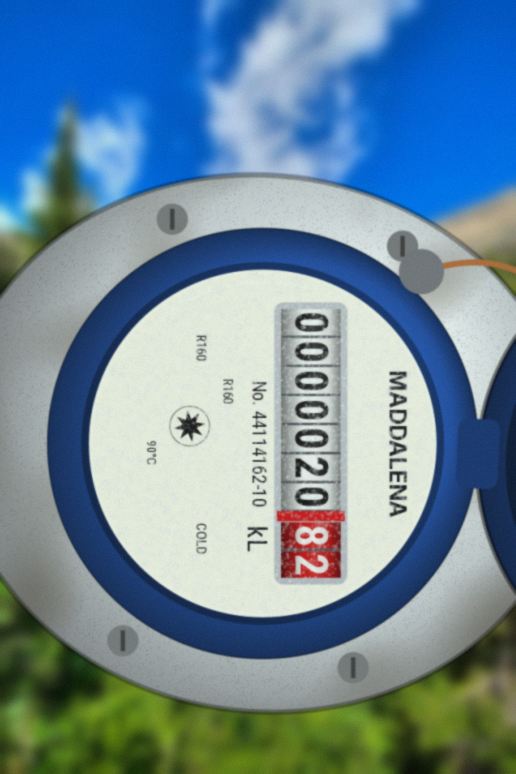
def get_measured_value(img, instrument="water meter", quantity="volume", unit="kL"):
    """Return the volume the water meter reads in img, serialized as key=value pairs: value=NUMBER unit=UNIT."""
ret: value=20.82 unit=kL
